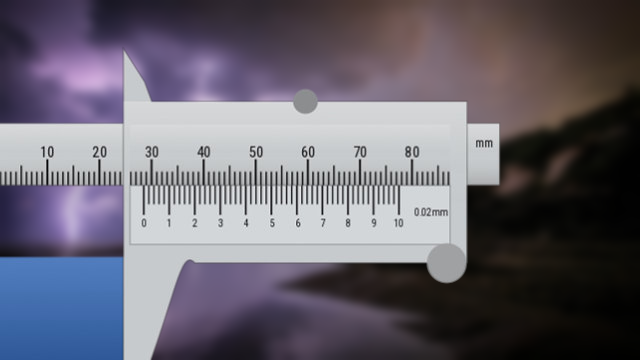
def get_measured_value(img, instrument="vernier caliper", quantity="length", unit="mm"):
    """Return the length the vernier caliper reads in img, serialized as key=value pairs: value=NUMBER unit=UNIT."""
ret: value=28.5 unit=mm
